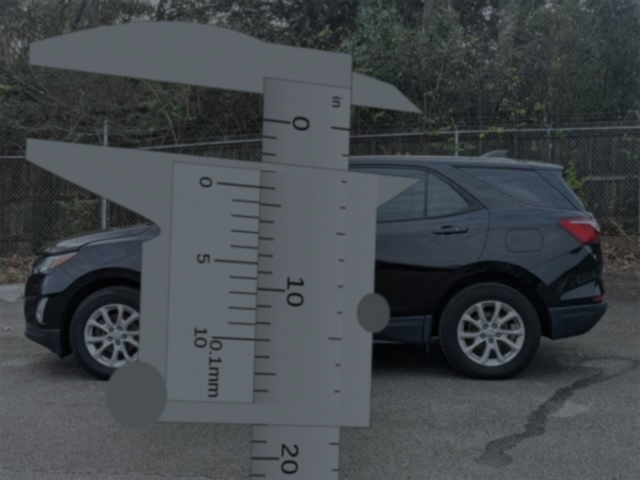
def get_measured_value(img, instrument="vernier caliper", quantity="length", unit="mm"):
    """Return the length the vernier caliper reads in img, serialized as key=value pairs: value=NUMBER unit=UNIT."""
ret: value=4.0 unit=mm
